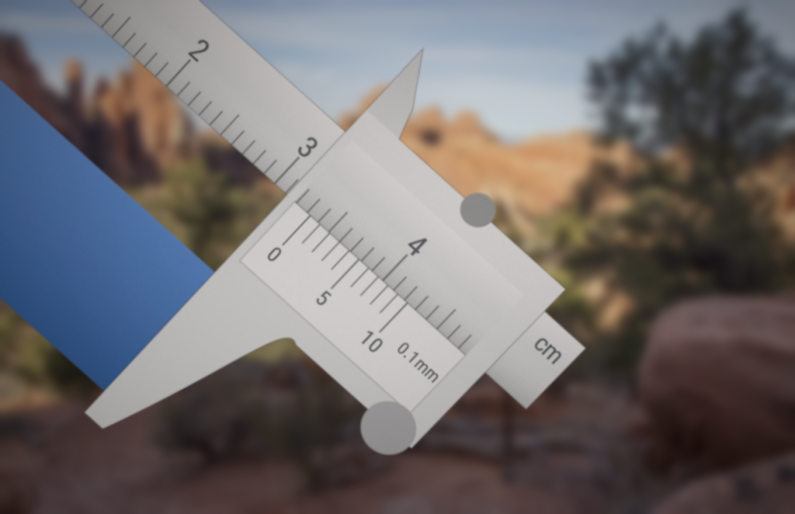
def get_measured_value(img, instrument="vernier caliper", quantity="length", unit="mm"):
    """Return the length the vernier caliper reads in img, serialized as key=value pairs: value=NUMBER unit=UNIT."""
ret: value=33.3 unit=mm
